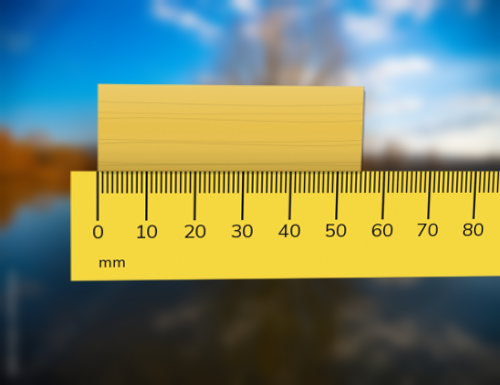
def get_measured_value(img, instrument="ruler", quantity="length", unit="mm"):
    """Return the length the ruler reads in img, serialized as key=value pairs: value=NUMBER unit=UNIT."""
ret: value=55 unit=mm
